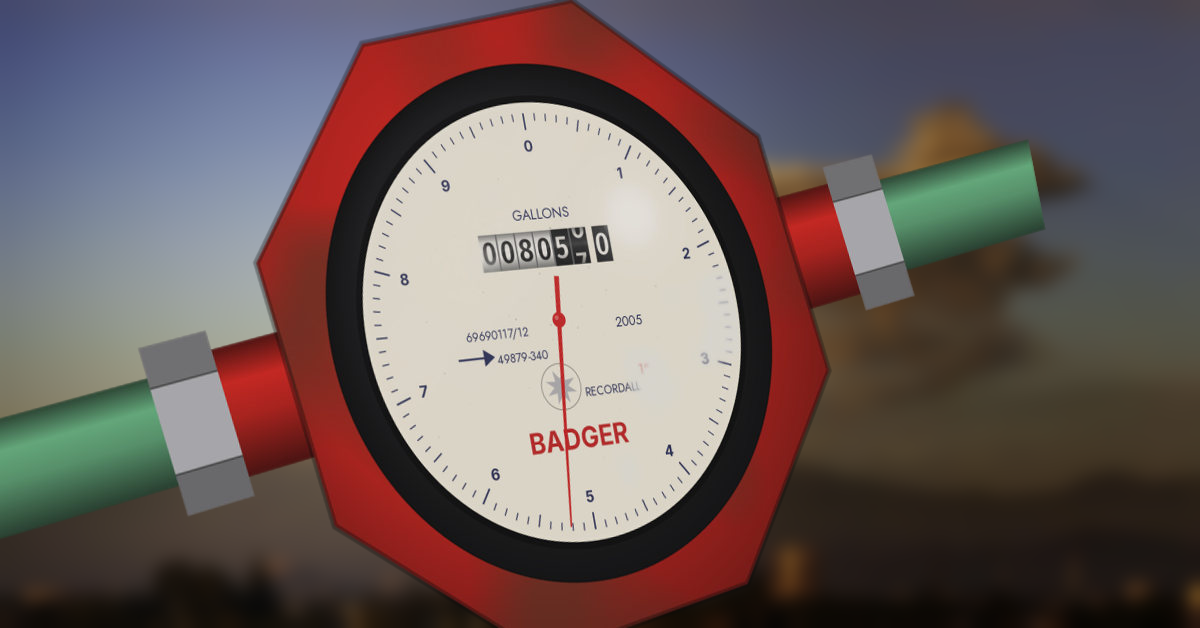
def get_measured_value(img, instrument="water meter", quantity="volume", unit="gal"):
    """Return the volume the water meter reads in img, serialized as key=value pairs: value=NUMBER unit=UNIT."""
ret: value=80565.2 unit=gal
